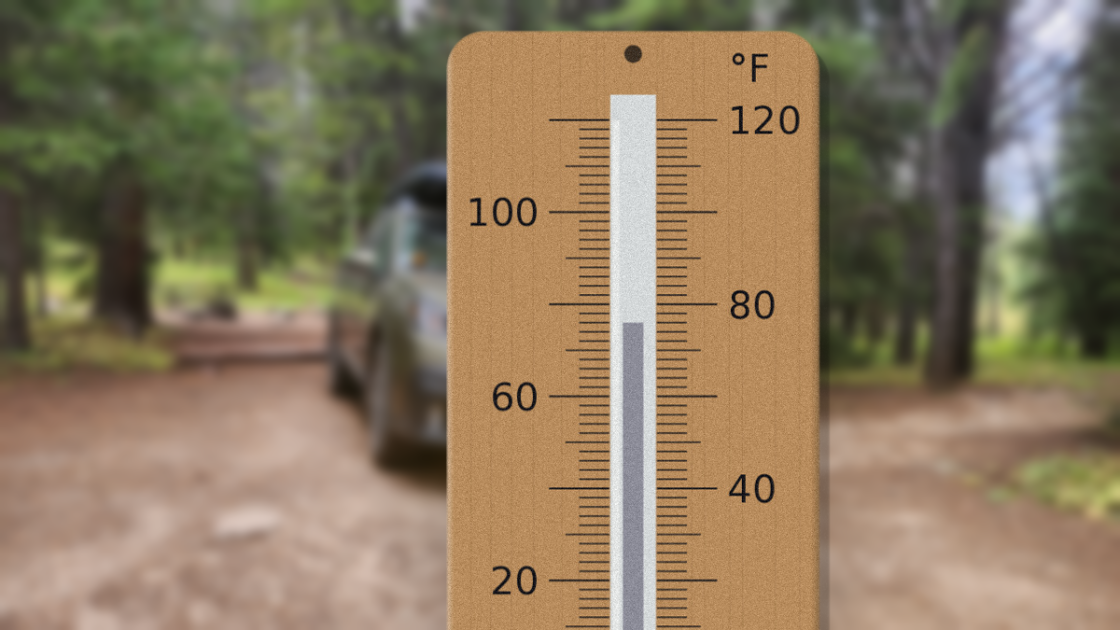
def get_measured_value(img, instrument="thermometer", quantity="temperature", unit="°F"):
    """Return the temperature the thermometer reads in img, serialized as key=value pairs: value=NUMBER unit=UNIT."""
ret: value=76 unit=°F
